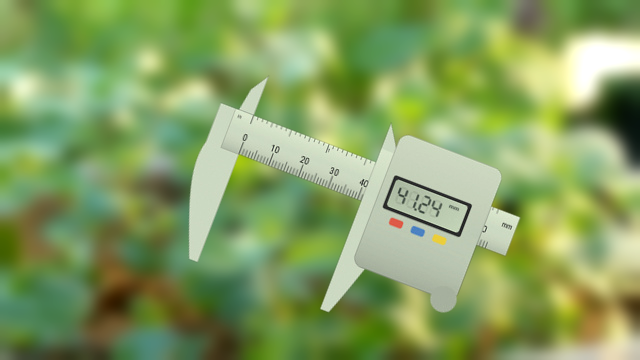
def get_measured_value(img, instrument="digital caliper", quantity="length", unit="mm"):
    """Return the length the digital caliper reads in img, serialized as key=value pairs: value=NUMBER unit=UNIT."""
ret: value=41.24 unit=mm
